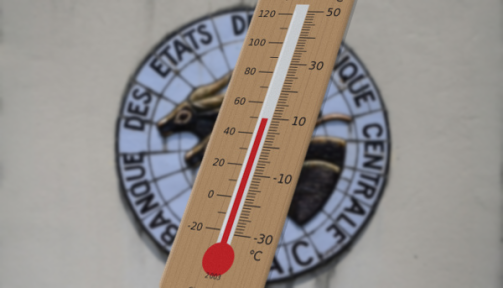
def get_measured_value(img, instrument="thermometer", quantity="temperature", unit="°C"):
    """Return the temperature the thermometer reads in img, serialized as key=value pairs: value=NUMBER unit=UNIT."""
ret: value=10 unit=°C
